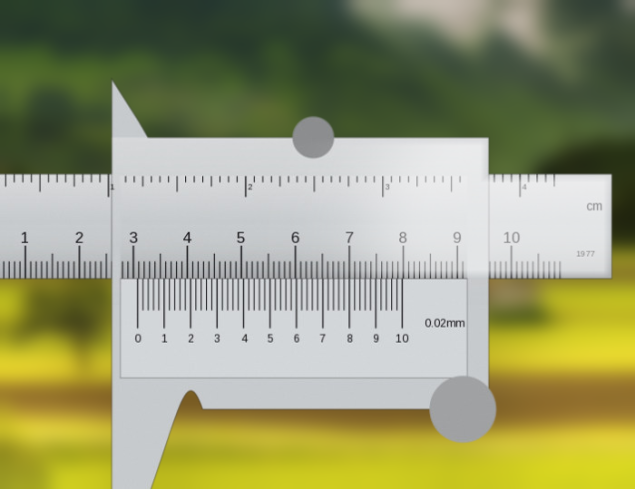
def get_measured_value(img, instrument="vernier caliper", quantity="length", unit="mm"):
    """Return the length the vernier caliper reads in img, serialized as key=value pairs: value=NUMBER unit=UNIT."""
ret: value=30.8 unit=mm
